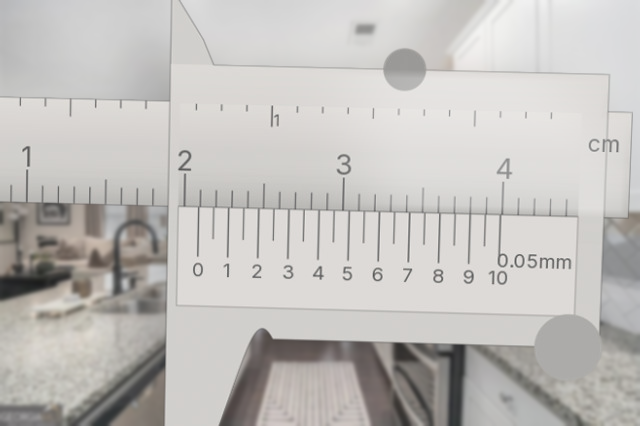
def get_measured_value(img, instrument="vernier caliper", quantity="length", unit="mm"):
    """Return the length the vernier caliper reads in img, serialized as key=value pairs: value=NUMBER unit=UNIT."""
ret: value=20.9 unit=mm
